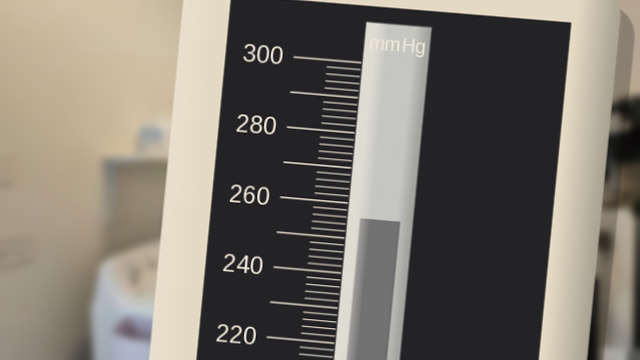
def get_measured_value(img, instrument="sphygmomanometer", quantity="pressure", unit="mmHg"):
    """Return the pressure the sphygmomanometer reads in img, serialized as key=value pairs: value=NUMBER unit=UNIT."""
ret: value=256 unit=mmHg
